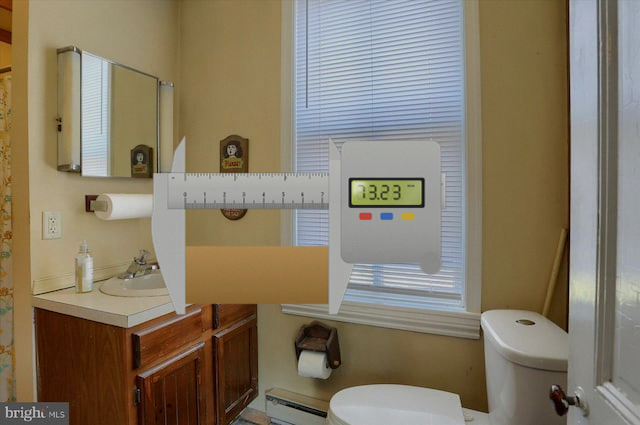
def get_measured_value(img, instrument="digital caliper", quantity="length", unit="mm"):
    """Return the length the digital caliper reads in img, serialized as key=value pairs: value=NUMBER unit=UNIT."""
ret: value=73.23 unit=mm
